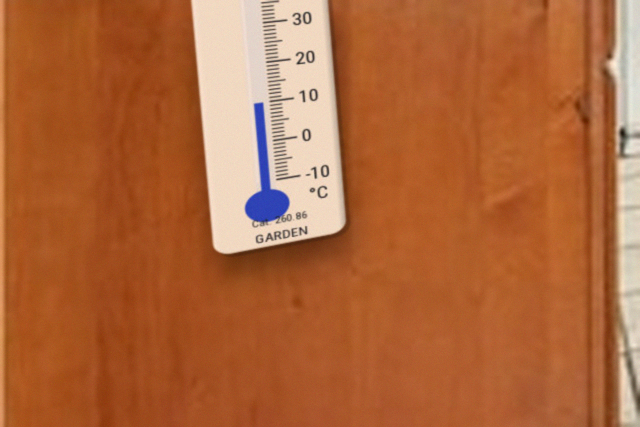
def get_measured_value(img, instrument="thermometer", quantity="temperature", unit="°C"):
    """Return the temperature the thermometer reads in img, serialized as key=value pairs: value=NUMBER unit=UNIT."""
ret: value=10 unit=°C
